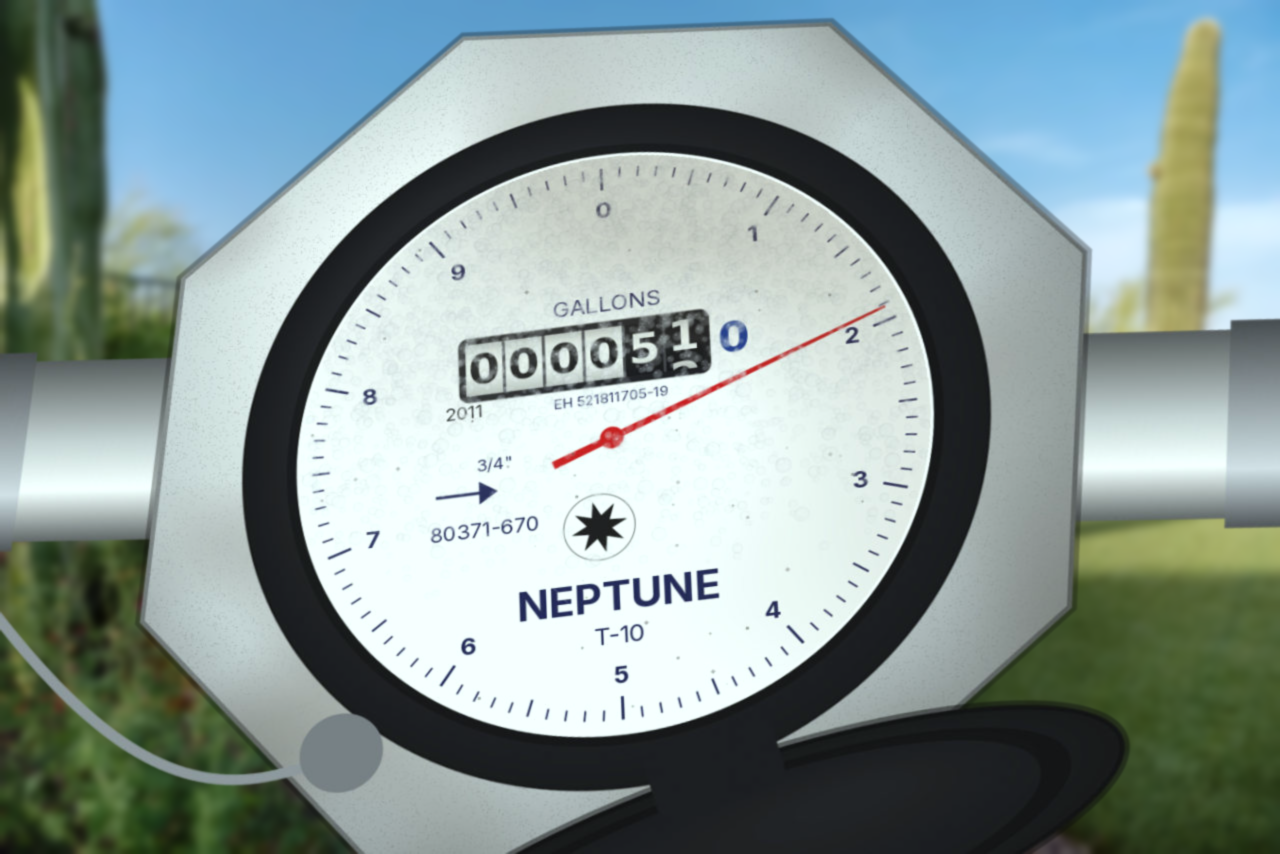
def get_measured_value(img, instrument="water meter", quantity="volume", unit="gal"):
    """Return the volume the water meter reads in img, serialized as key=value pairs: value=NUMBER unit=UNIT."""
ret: value=511.9 unit=gal
